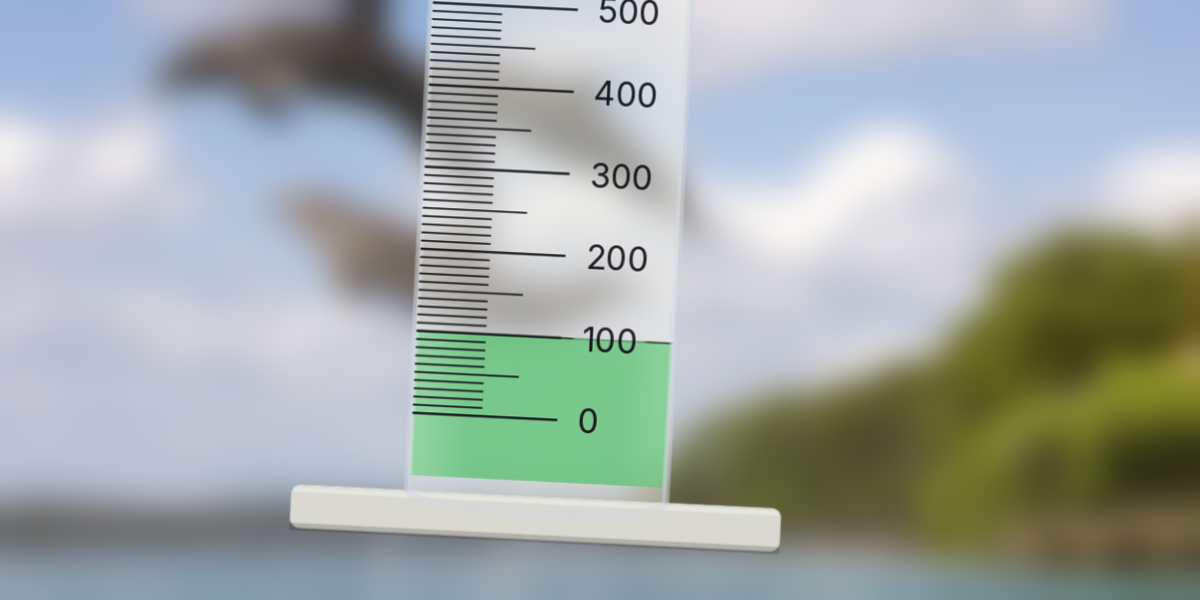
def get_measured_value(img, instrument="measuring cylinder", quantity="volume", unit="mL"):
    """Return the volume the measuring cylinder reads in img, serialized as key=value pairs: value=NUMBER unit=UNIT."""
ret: value=100 unit=mL
